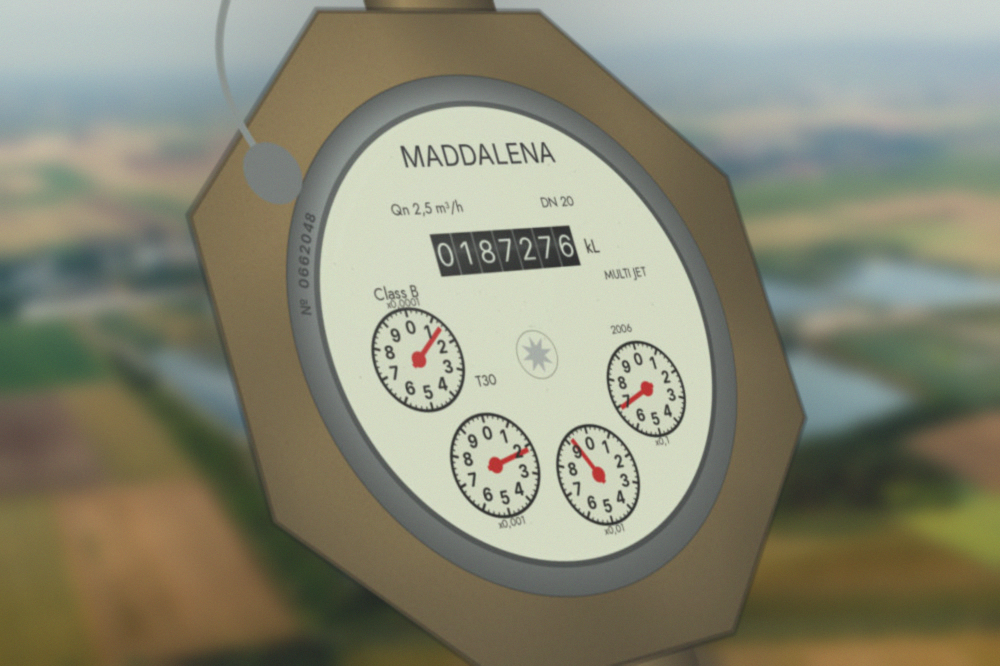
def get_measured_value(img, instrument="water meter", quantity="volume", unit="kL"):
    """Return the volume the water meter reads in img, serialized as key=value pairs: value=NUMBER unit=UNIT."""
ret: value=187276.6921 unit=kL
